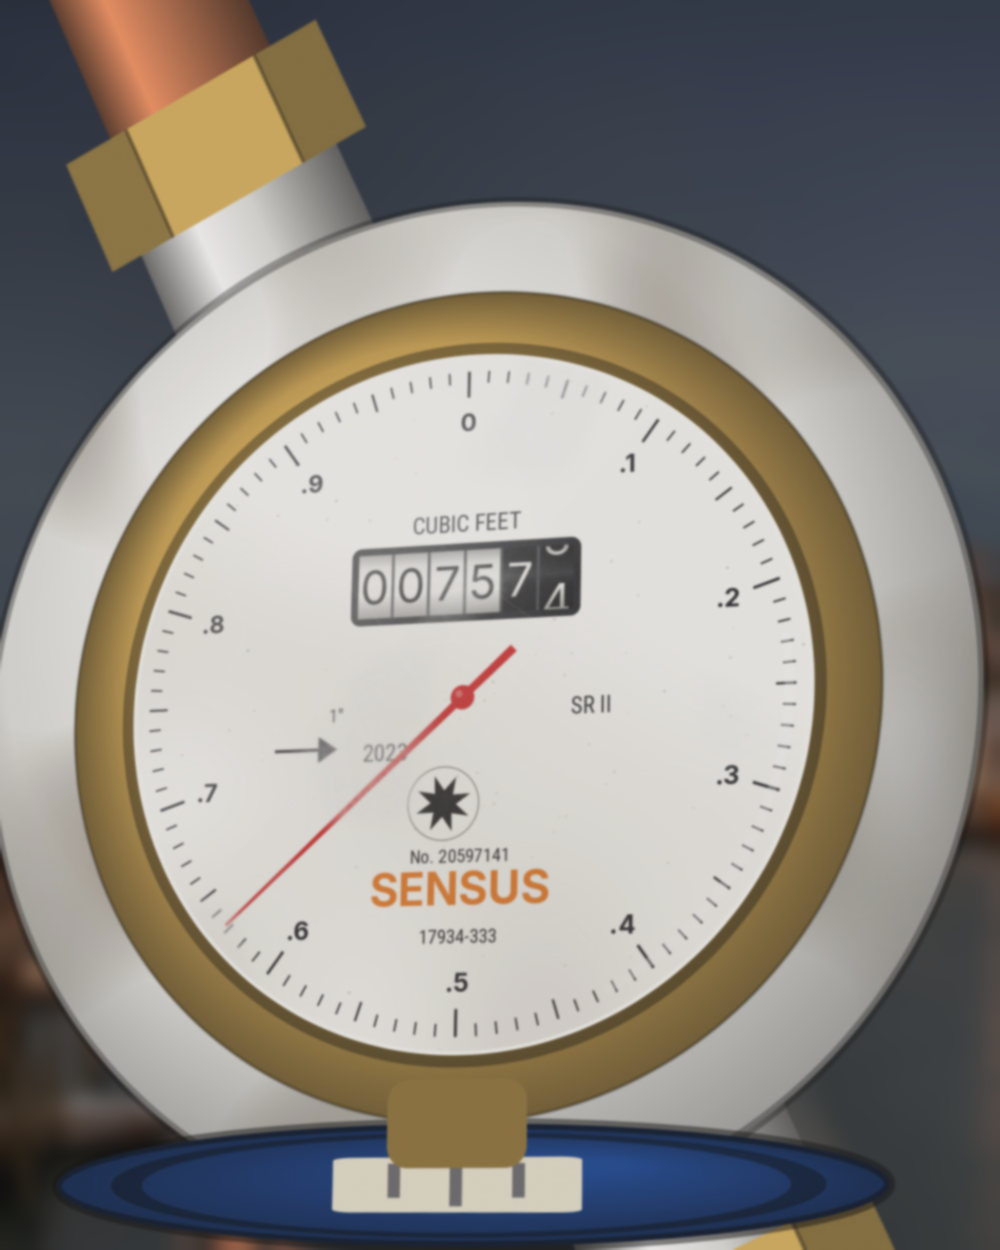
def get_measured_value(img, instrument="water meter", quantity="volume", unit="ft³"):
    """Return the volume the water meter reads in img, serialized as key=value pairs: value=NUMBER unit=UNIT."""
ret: value=7573.63 unit=ft³
